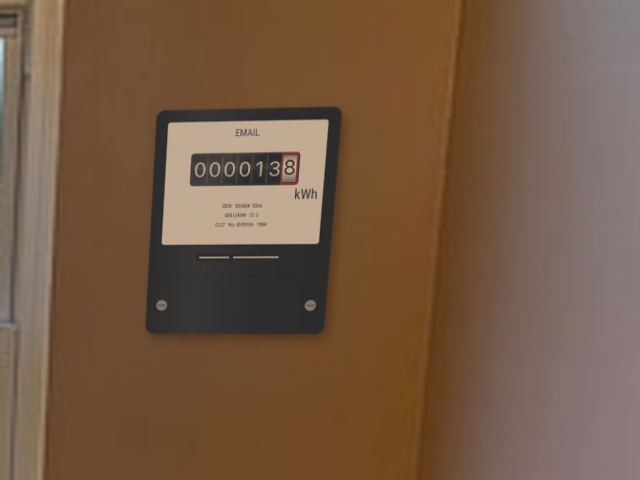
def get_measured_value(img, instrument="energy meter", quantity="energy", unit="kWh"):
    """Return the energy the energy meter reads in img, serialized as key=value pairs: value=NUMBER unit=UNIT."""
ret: value=13.8 unit=kWh
